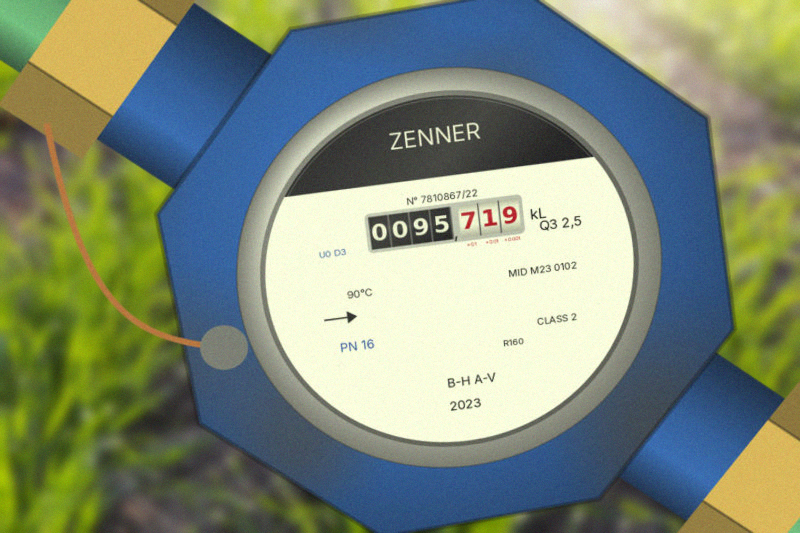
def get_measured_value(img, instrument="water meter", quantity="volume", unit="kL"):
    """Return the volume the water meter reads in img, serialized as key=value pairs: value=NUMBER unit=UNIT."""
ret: value=95.719 unit=kL
